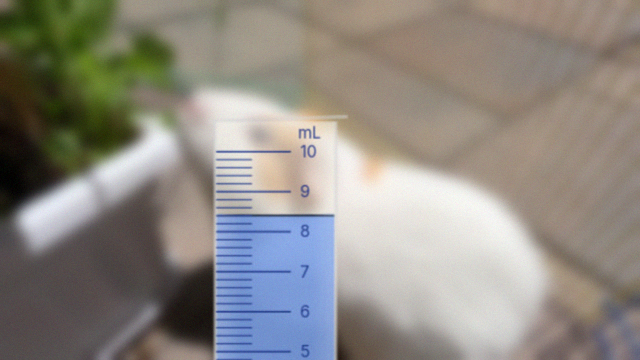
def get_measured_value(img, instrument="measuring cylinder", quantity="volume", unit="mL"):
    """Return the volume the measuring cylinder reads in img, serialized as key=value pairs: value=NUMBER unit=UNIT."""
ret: value=8.4 unit=mL
